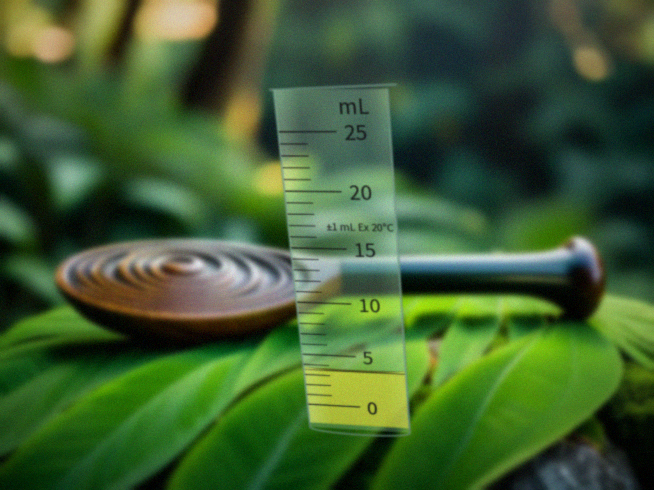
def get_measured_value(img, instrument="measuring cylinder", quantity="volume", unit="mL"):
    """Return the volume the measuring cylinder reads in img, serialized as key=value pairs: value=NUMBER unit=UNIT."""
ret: value=3.5 unit=mL
